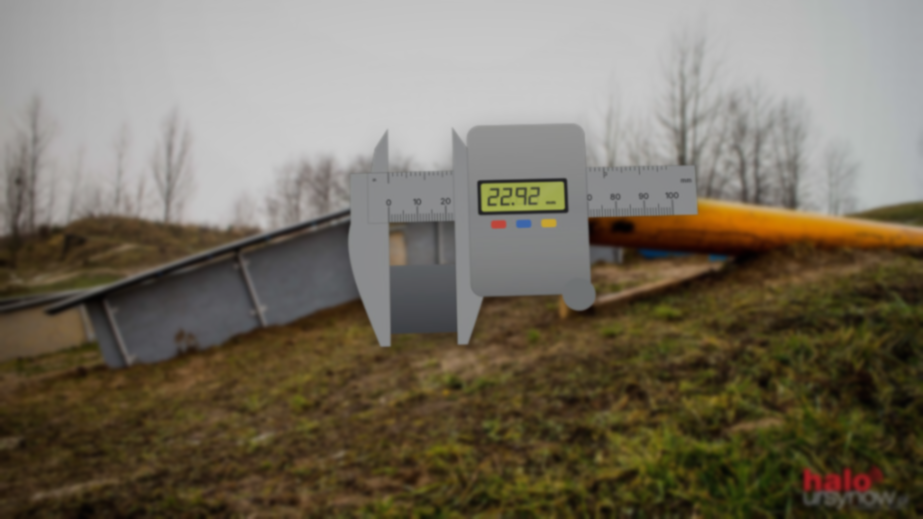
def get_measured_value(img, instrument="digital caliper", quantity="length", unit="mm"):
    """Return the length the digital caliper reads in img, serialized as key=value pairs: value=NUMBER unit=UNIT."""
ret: value=22.92 unit=mm
